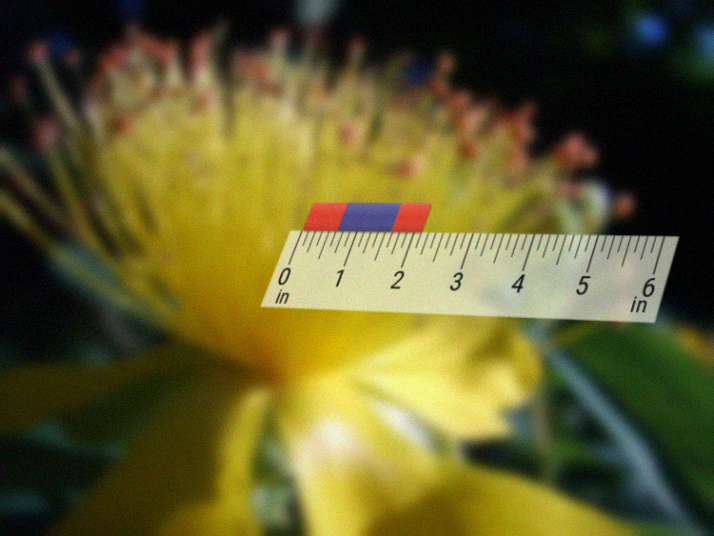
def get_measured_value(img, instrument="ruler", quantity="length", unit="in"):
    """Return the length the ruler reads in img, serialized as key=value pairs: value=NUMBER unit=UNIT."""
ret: value=2.125 unit=in
